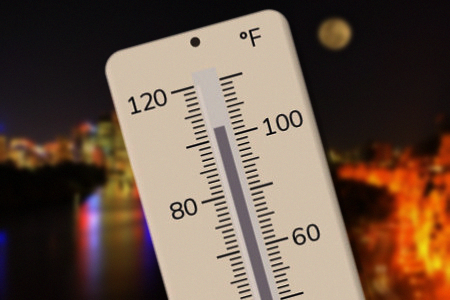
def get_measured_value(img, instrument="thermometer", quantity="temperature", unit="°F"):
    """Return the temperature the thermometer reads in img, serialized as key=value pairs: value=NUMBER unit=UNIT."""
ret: value=104 unit=°F
